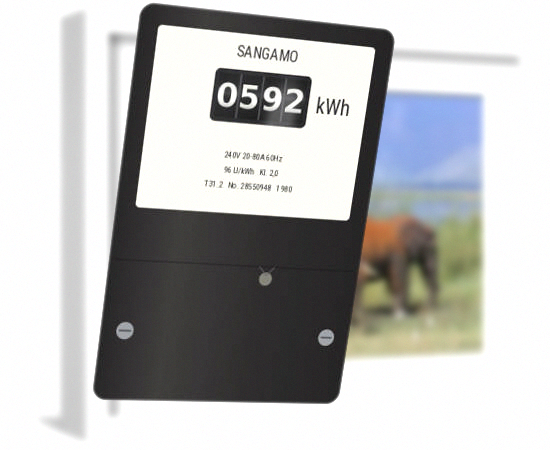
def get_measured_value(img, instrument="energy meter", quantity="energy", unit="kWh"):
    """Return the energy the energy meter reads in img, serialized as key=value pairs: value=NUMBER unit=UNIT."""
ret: value=592 unit=kWh
